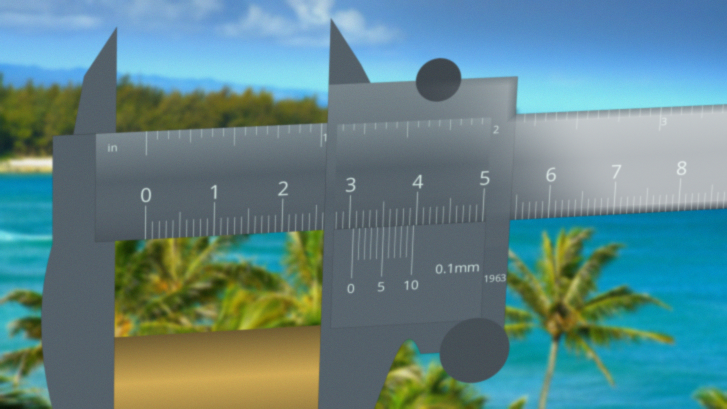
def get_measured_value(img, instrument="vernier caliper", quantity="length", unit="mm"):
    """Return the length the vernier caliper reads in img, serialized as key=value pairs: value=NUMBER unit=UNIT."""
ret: value=30.6 unit=mm
